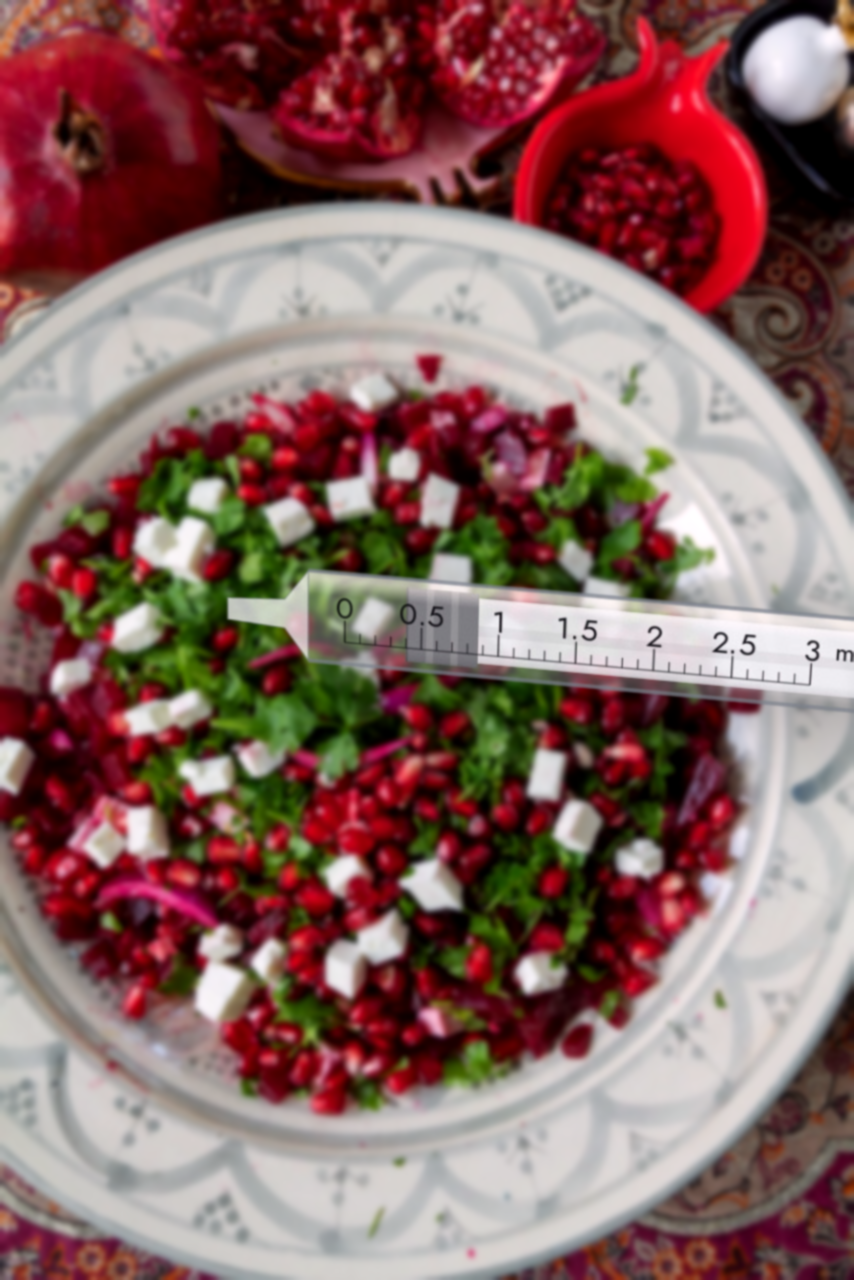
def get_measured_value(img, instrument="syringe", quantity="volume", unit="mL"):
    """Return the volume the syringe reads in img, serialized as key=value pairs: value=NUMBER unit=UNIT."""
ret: value=0.4 unit=mL
